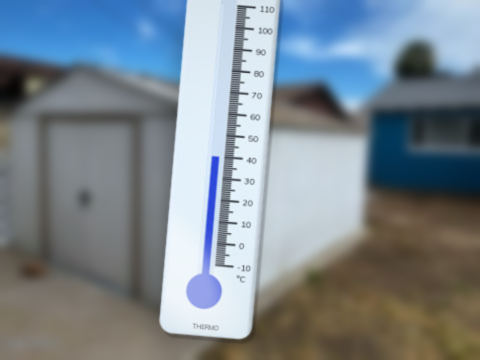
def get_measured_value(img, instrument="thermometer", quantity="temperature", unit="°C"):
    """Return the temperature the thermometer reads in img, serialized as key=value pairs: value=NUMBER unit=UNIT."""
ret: value=40 unit=°C
